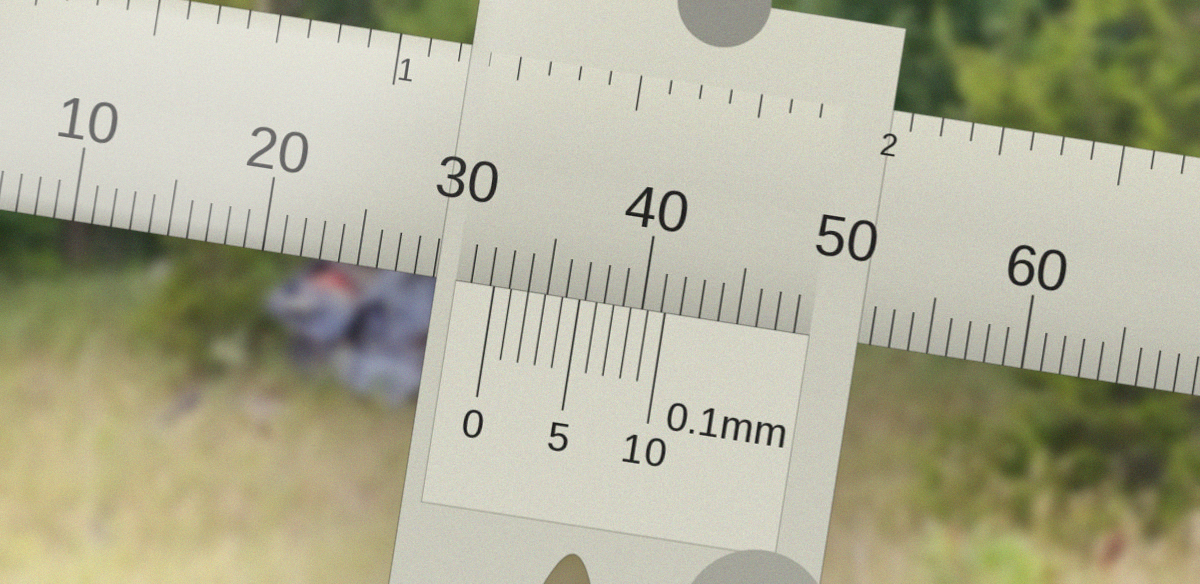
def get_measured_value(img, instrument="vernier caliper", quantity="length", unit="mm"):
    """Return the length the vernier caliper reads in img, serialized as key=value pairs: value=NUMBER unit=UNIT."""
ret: value=32.2 unit=mm
